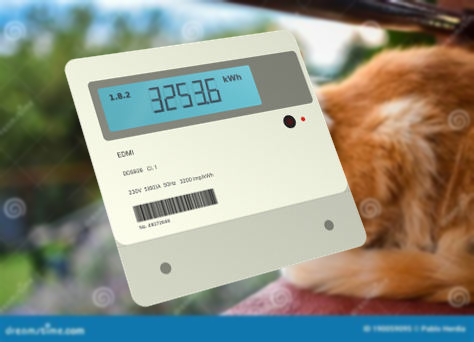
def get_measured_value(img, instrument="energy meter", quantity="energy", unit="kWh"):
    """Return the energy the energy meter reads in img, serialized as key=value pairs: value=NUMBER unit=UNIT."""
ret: value=3253.6 unit=kWh
